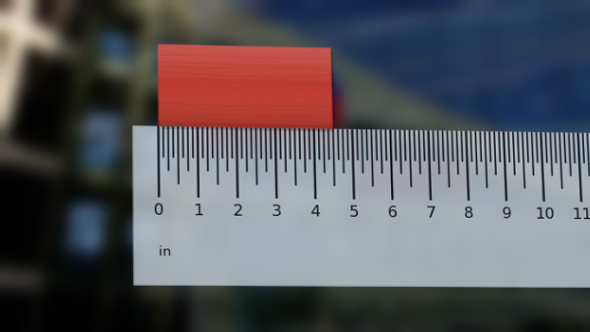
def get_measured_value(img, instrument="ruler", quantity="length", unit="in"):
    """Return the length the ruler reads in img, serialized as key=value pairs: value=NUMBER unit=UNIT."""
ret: value=4.5 unit=in
